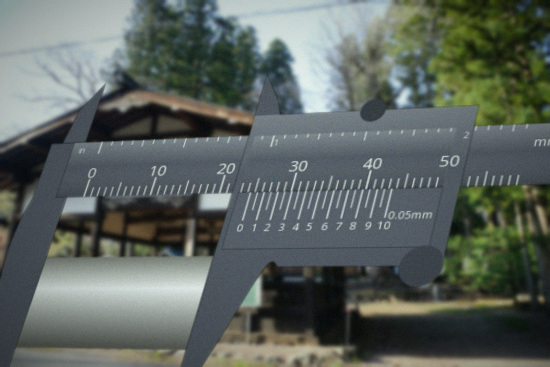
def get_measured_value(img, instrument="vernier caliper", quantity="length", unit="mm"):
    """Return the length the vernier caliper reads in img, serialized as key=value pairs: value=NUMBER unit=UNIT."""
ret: value=24.4 unit=mm
